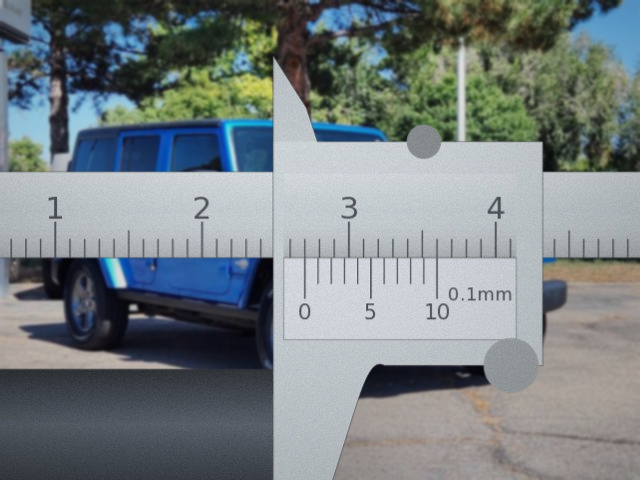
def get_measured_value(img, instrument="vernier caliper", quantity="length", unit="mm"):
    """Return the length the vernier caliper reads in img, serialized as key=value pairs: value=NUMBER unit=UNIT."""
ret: value=27.0 unit=mm
